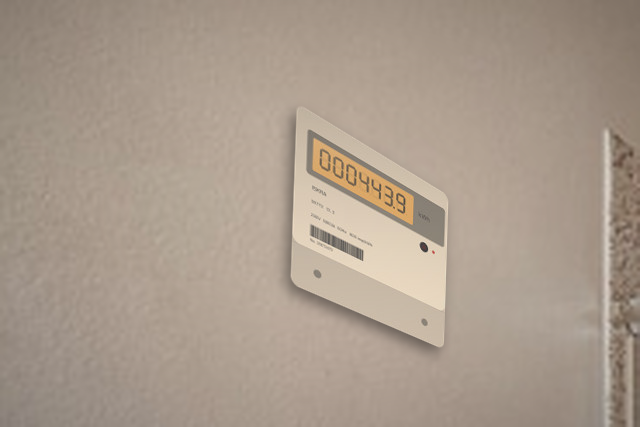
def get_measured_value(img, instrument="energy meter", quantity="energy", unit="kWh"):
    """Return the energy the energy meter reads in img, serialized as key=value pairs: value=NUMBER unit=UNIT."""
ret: value=443.9 unit=kWh
